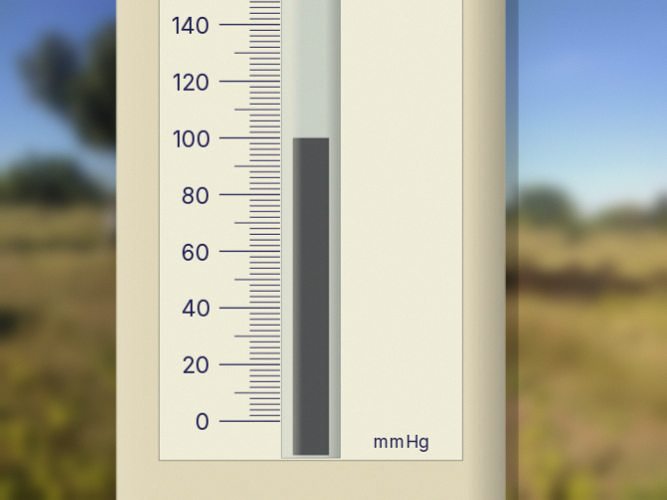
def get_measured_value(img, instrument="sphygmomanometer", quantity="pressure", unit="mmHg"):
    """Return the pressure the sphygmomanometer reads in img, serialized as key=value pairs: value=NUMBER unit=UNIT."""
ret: value=100 unit=mmHg
